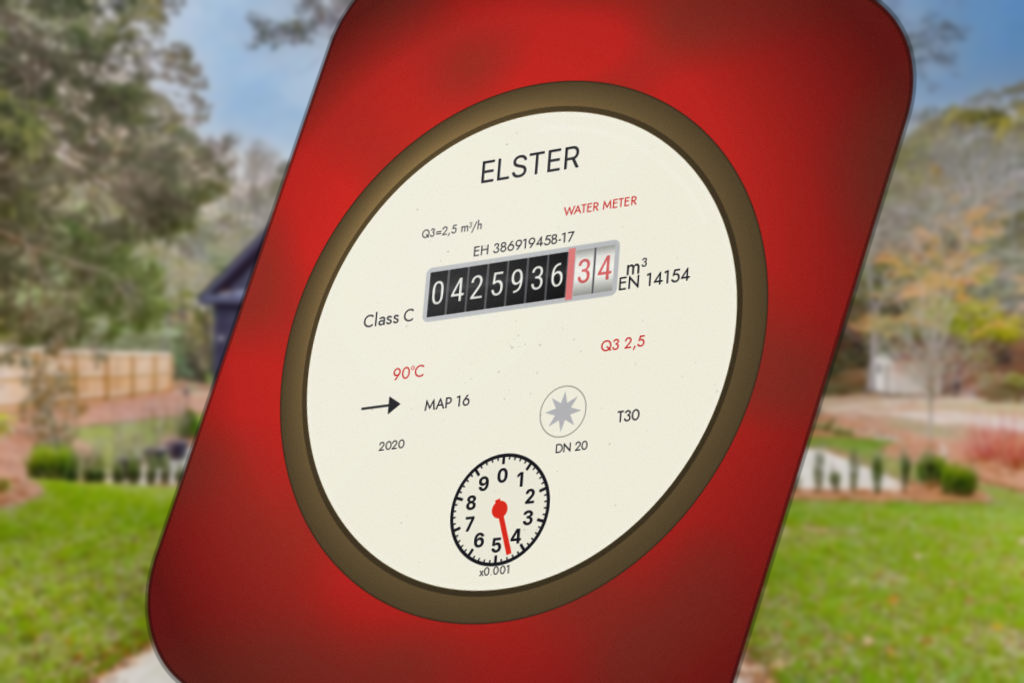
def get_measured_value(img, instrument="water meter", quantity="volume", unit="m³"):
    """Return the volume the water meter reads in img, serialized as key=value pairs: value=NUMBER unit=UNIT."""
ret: value=425936.344 unit=m³
